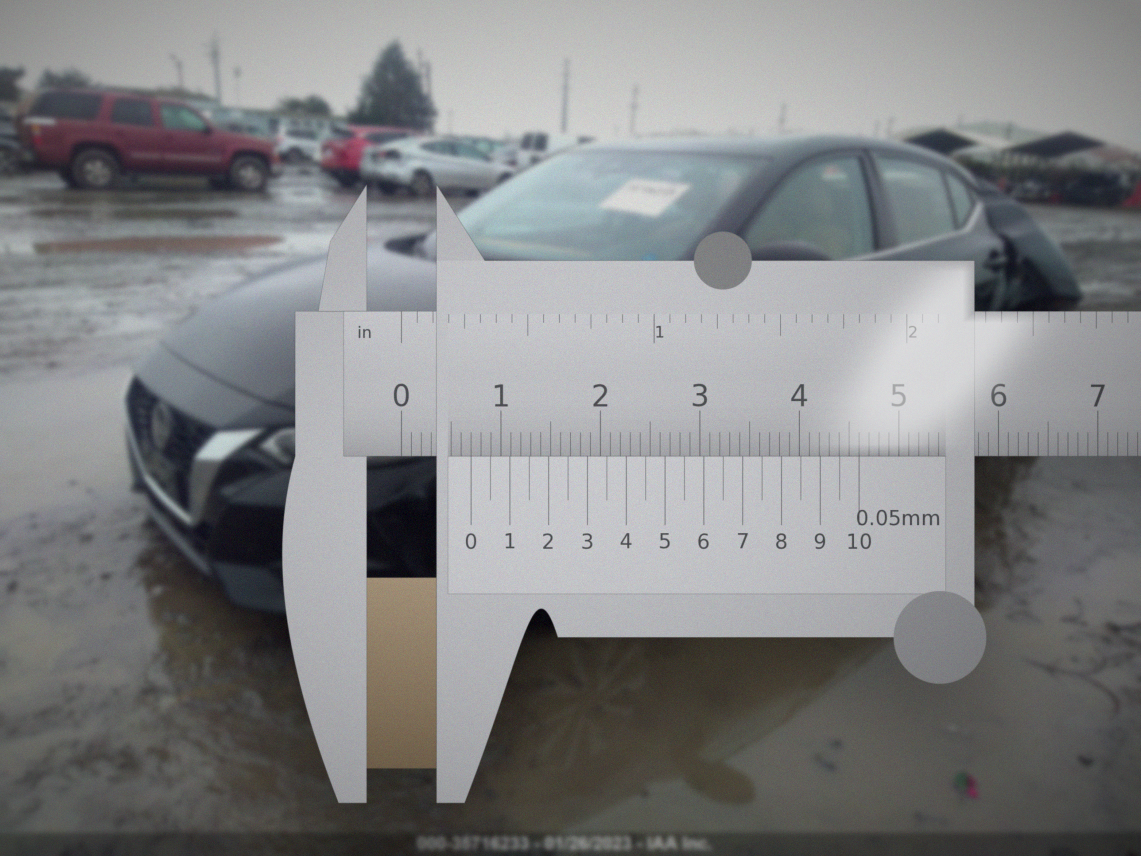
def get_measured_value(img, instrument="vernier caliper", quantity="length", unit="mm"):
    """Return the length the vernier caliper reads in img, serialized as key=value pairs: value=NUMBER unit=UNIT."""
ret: value=7.0 unit=mm
